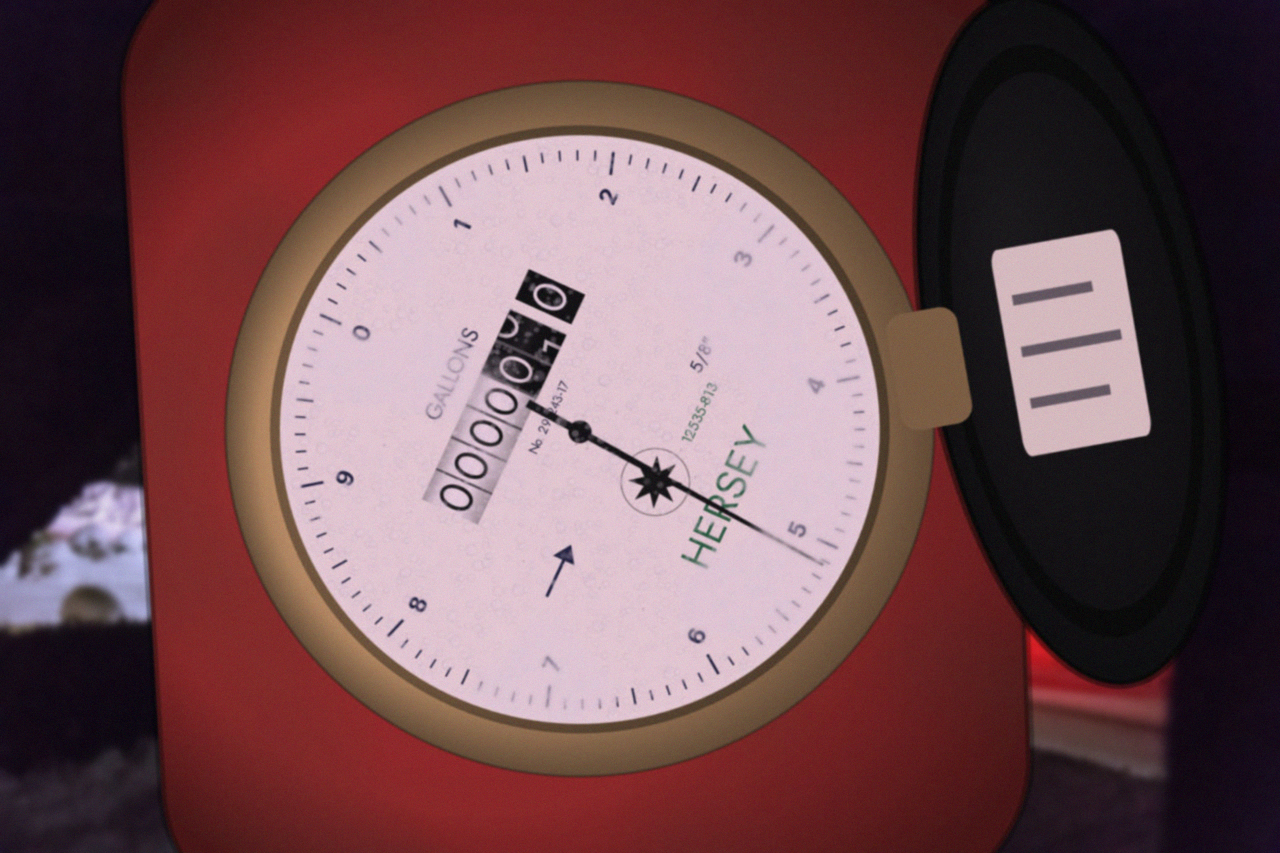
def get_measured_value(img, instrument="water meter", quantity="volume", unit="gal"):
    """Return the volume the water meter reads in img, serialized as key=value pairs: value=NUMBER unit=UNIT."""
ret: value=5.1 unit=gal
